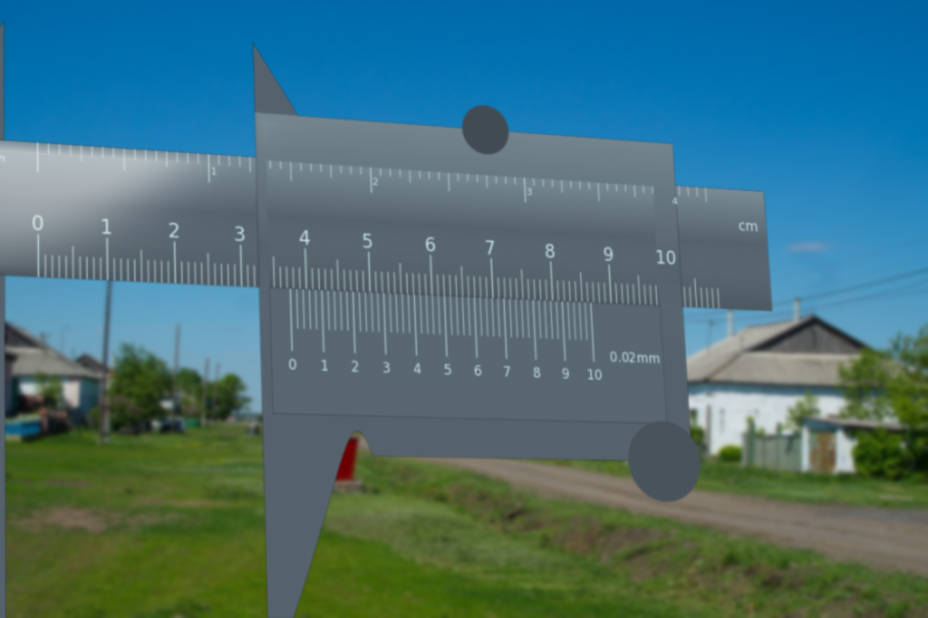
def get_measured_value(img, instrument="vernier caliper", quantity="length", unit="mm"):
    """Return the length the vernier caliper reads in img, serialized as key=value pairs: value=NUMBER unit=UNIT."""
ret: value=37.5 unit=mm
